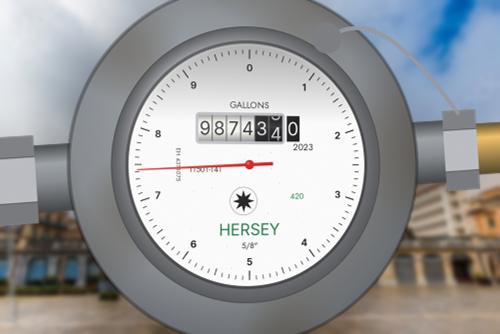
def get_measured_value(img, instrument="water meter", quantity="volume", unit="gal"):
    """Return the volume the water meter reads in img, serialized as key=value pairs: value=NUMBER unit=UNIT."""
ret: value=9874337.4 unit=gal
